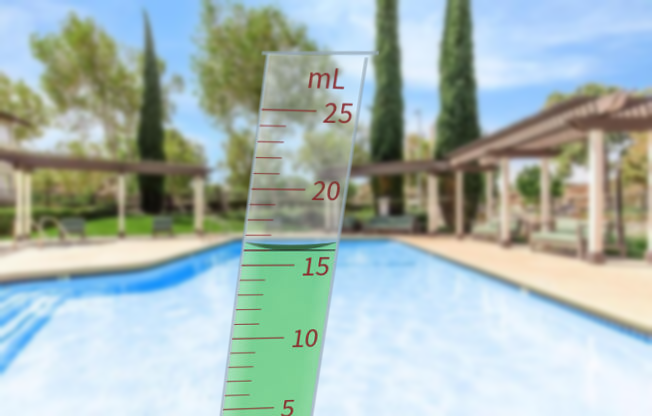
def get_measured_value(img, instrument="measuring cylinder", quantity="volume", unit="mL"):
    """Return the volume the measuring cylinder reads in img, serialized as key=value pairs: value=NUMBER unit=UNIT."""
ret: value=16 unit=mL
